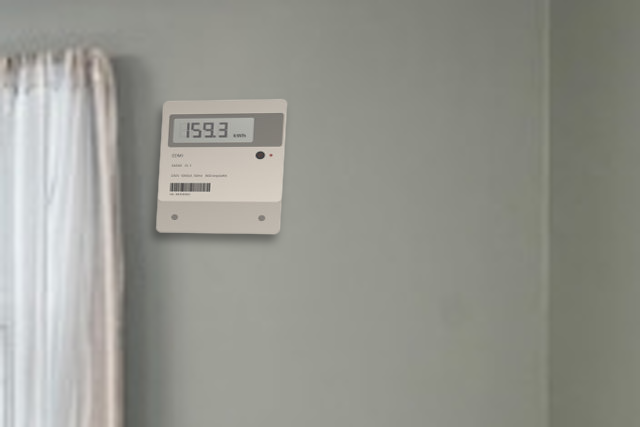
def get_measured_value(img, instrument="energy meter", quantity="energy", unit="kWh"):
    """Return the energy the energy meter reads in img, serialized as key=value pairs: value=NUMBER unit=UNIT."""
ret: value=159.3 unit=kWh
